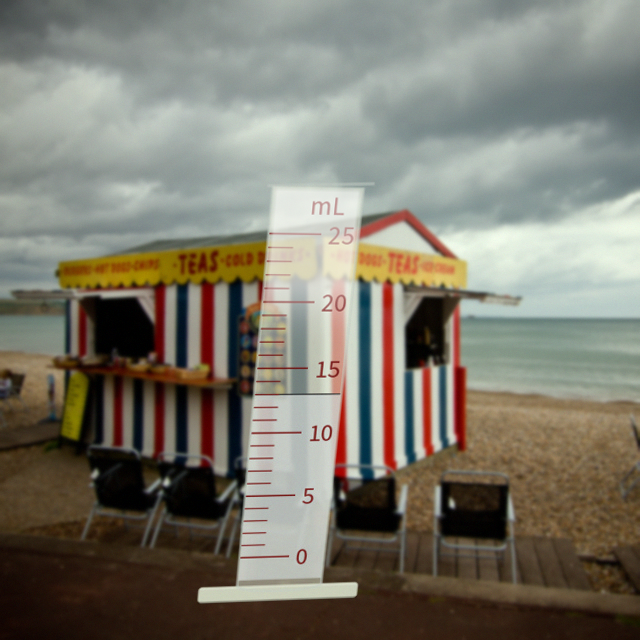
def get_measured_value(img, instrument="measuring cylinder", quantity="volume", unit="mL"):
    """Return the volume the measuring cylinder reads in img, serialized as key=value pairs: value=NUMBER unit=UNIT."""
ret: value=13 unit=mL
